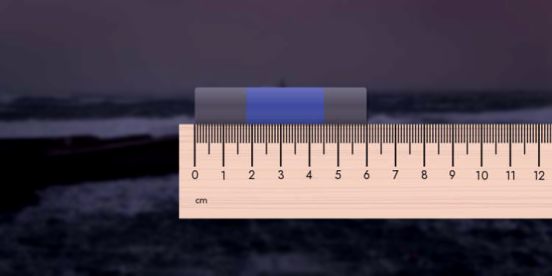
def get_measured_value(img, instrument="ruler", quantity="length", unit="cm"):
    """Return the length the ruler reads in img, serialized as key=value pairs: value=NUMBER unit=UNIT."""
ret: value=6 unit=cm
